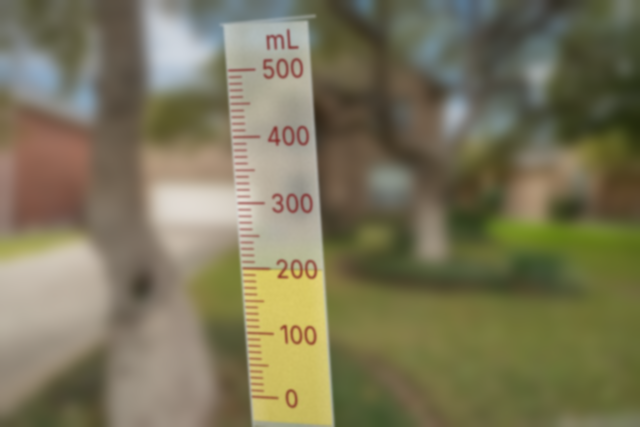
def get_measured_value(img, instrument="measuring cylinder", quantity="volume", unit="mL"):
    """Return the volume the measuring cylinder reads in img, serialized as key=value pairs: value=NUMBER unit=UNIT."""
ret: value=200 unit=mL
